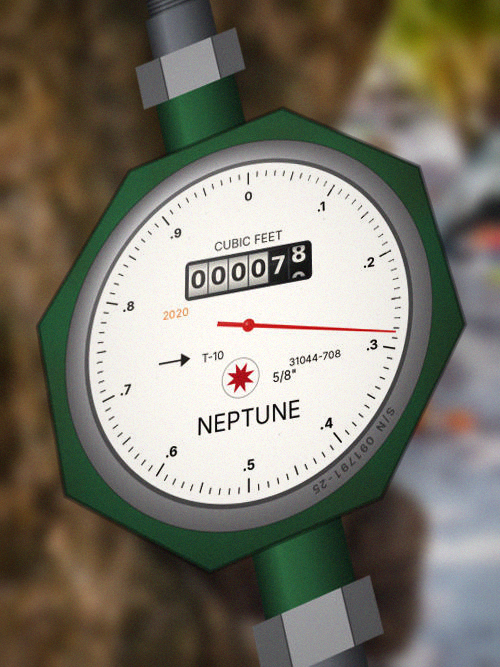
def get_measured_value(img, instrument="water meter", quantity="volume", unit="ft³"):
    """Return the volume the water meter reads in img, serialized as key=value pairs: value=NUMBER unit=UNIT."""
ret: value=78.28 unit=ft³
